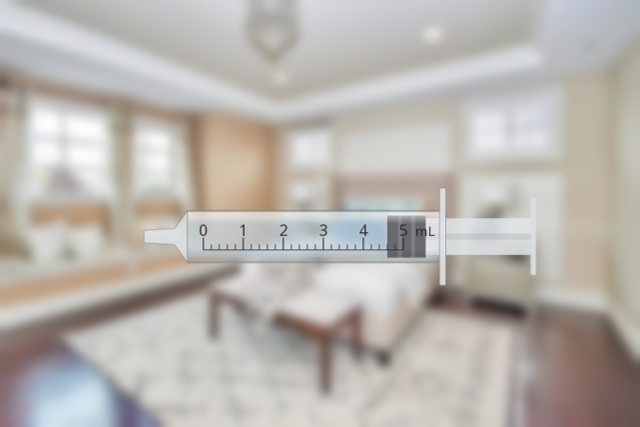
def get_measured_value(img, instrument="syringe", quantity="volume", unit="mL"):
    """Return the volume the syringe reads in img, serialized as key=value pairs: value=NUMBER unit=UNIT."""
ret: value=4.6 unit=mL
